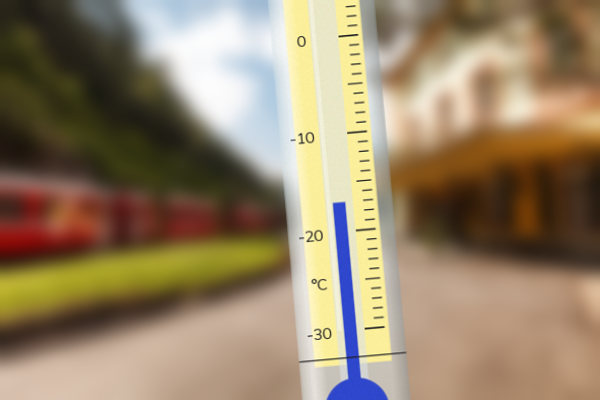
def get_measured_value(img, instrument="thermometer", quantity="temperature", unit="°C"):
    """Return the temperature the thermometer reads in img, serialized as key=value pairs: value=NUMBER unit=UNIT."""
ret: value=-17 unit=°C
